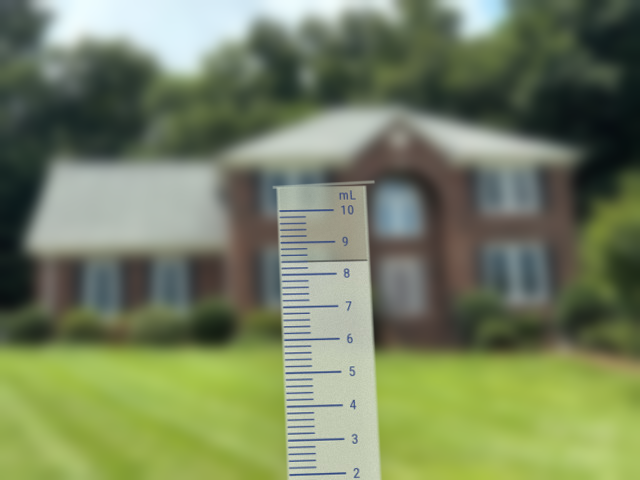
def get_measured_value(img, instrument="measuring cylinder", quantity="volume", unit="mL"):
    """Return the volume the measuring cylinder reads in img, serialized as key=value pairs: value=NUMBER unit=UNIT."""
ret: value=8.4 unit=mL
